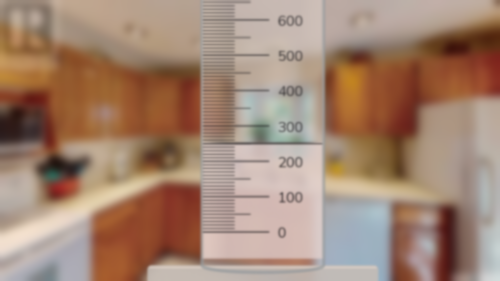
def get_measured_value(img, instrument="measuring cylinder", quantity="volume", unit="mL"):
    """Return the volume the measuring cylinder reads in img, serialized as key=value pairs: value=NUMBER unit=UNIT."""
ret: value=250 unit=mL
